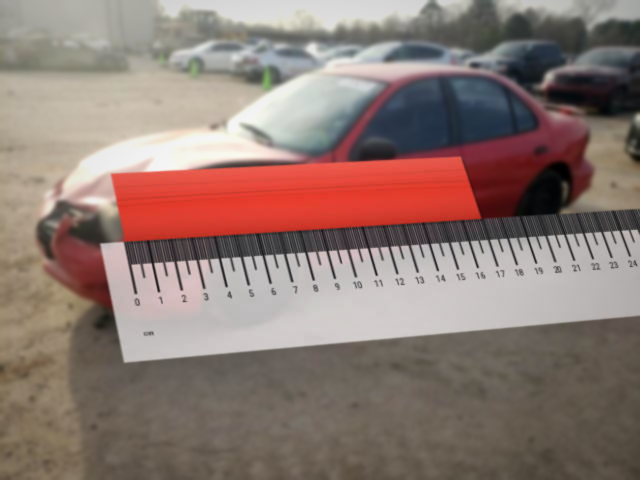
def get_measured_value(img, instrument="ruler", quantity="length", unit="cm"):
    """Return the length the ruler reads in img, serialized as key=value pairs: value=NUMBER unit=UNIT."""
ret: value=17 unit=cm
